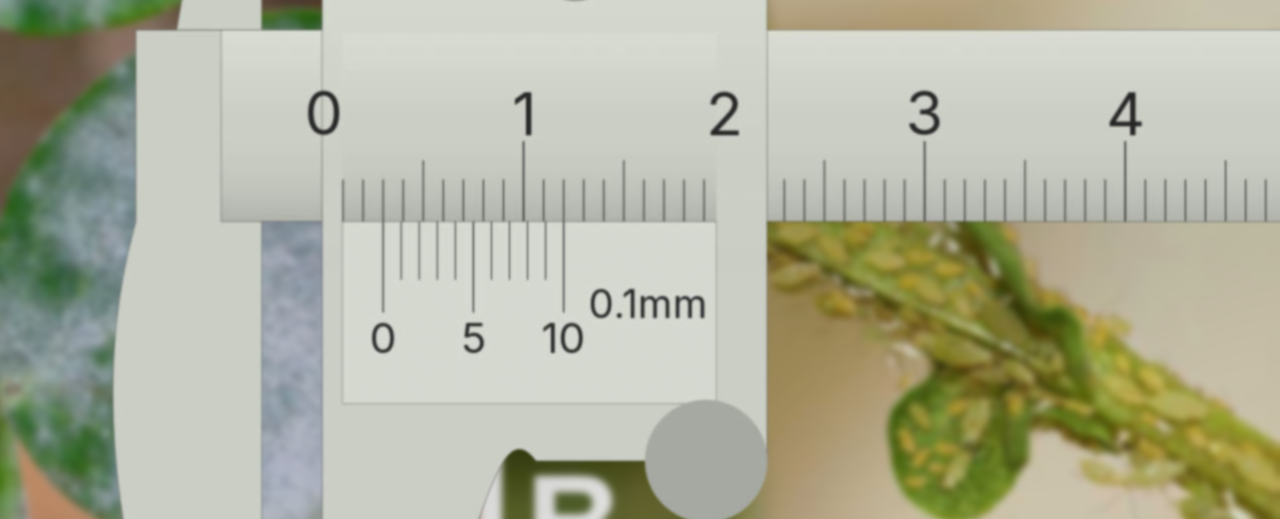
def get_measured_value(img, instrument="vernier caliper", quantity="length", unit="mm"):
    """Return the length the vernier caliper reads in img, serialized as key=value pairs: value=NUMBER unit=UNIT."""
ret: value=3.0 unit=mm
